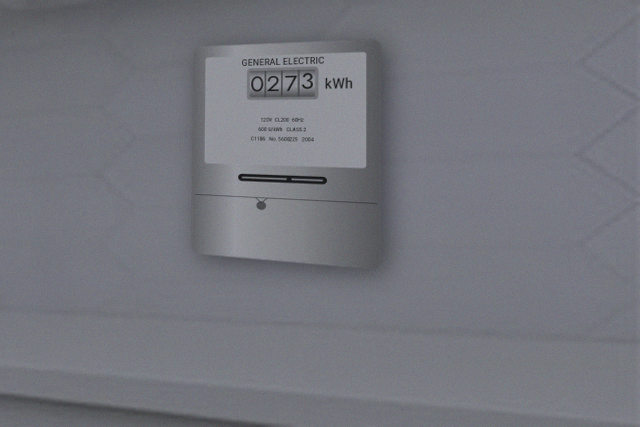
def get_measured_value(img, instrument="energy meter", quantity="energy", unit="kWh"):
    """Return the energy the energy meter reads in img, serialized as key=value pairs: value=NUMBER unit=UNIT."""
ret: value=273 unit=kWh
